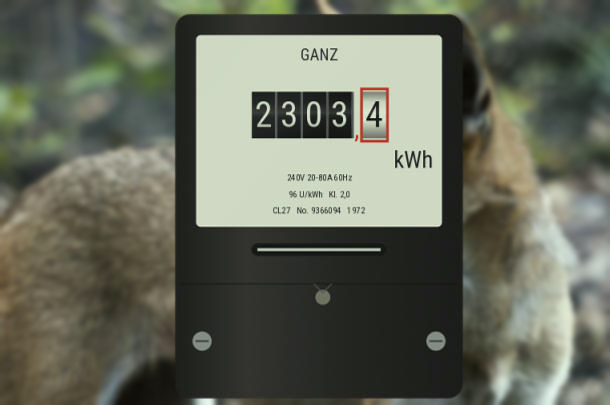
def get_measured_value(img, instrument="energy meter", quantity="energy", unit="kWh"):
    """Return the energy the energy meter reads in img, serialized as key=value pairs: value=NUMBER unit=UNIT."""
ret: value=2303.4 unit=kWh
